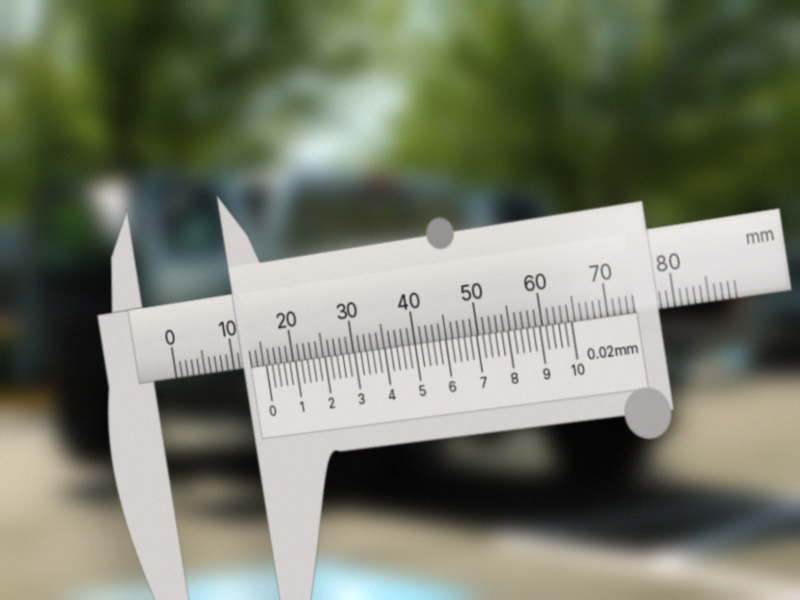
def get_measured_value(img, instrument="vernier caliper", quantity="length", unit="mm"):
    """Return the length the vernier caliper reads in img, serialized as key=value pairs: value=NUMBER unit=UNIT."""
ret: value=15.5 unit=mm
